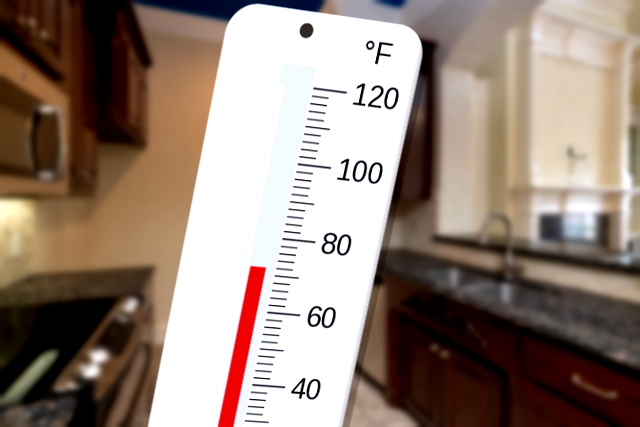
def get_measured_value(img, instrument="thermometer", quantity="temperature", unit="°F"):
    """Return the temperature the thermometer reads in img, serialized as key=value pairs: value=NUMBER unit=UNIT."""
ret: value=72 unit=°F
